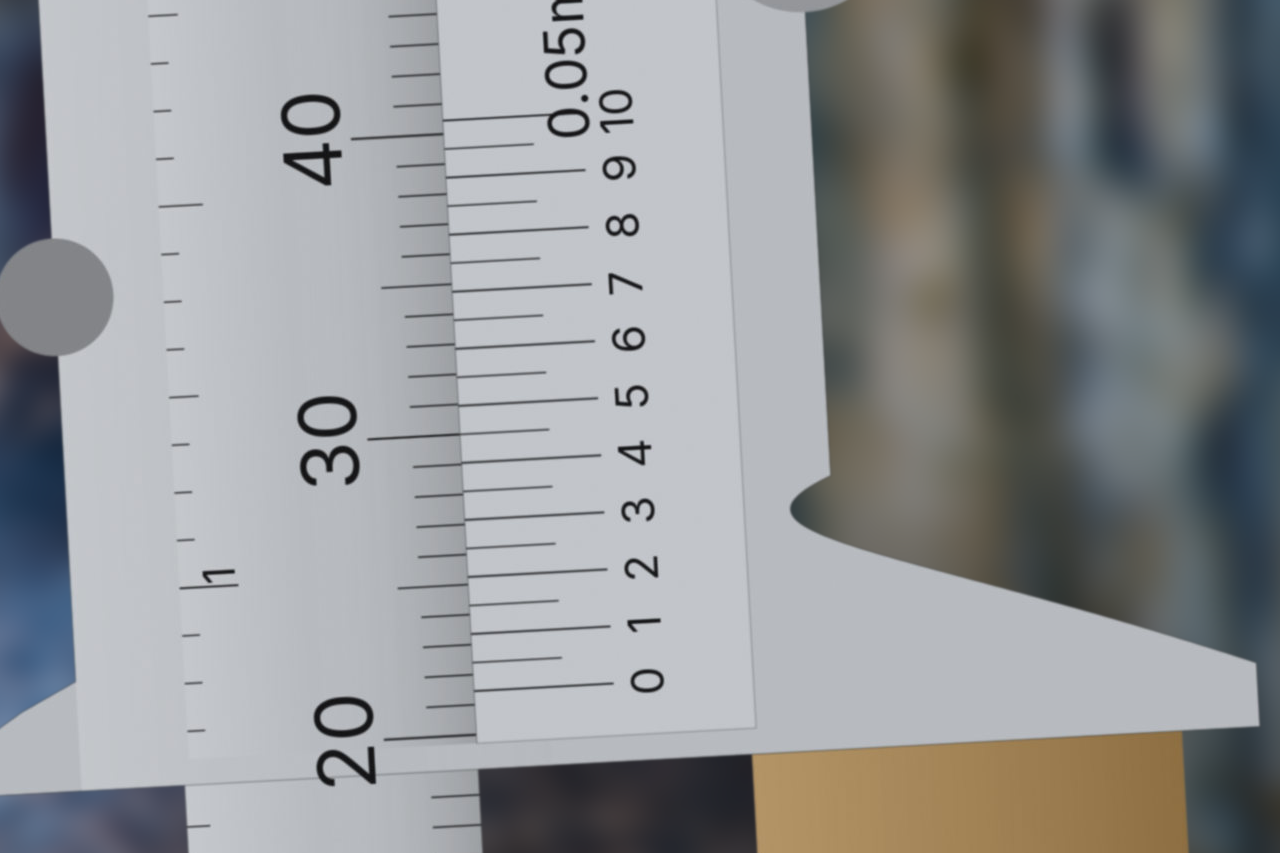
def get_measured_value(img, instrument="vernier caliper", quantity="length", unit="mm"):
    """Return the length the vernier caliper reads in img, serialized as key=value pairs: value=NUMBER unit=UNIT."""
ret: value=21.45 unit=mm
